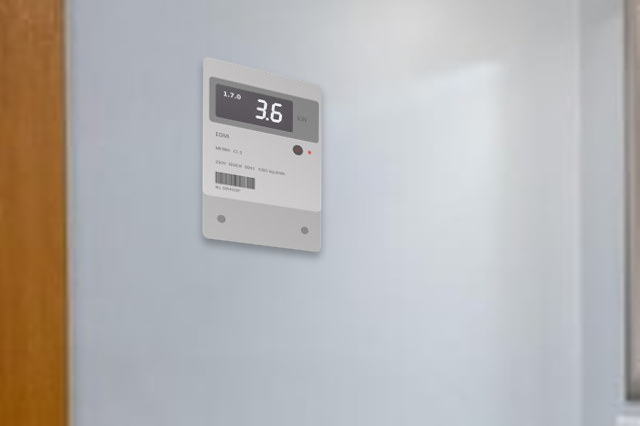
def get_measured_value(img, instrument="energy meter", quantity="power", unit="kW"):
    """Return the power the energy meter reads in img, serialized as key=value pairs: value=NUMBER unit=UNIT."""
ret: value=3.6 unit=kW
